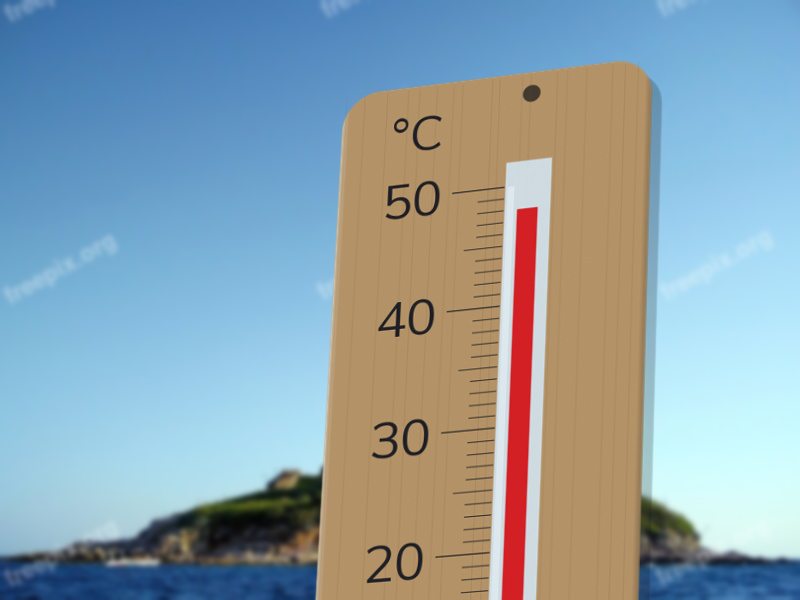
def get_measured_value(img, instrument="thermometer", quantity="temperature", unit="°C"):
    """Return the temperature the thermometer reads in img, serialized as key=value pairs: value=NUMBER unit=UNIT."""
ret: value=48 unit=°C
